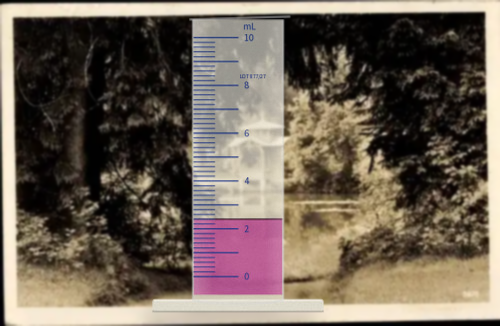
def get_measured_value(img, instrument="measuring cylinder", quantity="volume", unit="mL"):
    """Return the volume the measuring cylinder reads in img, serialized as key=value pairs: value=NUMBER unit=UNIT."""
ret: value=2.4 unit=mL
